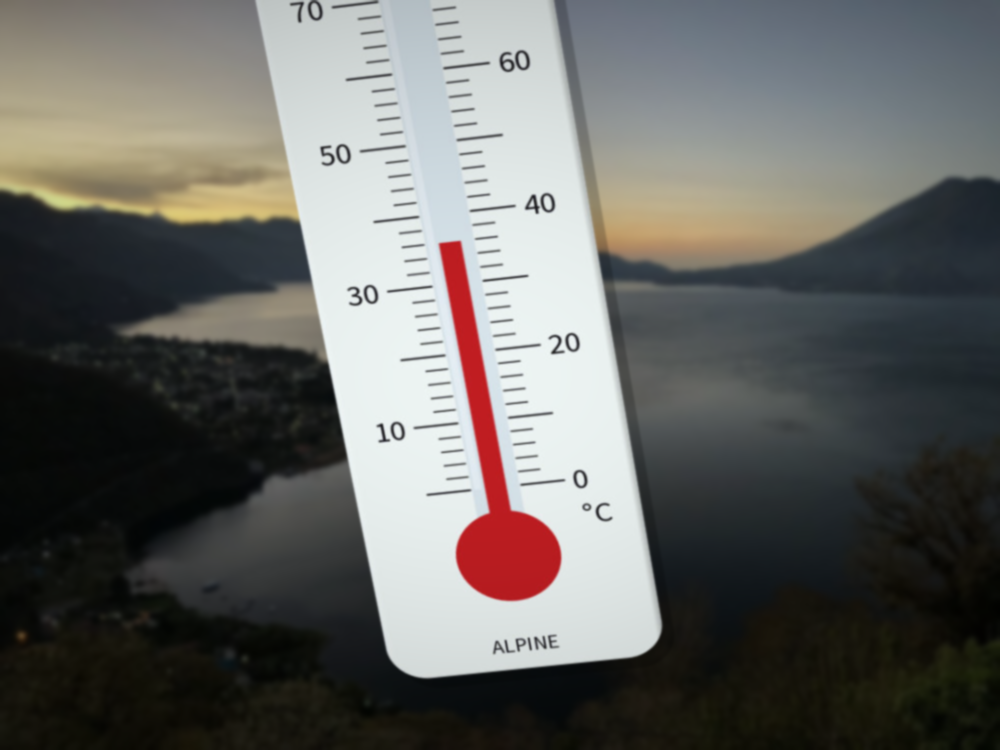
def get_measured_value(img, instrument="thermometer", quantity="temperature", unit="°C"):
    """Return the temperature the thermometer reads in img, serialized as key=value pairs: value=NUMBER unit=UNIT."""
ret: value=36 unit=°C
